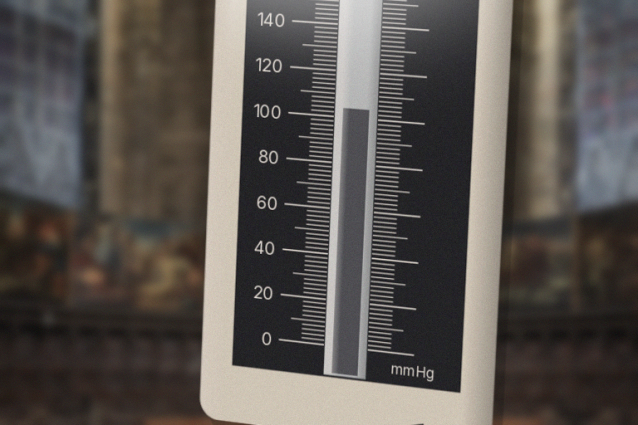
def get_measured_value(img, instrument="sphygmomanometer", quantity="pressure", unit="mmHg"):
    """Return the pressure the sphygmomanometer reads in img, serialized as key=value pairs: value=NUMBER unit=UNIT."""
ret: value=104 unit=mmHg
